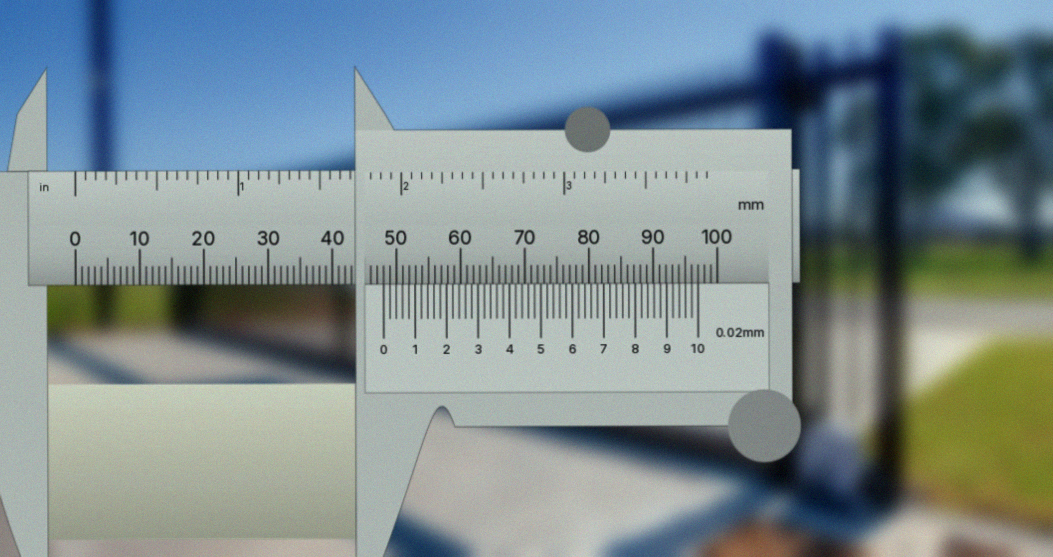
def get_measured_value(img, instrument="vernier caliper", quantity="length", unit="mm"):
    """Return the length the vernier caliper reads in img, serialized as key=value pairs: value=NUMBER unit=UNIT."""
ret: value=48.0 unit=mm
